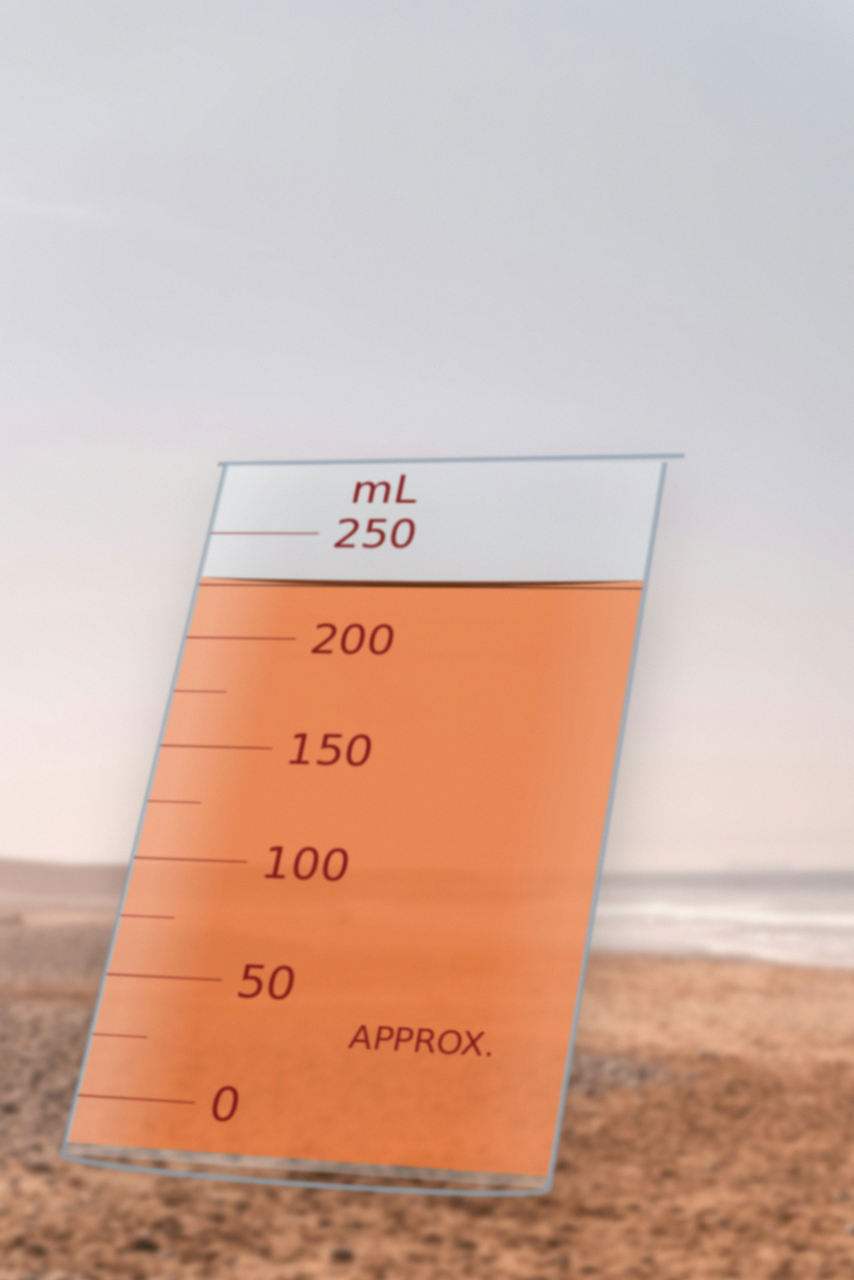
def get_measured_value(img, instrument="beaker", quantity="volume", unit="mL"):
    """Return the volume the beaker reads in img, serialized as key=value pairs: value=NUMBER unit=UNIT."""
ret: value=225 unit=mL
